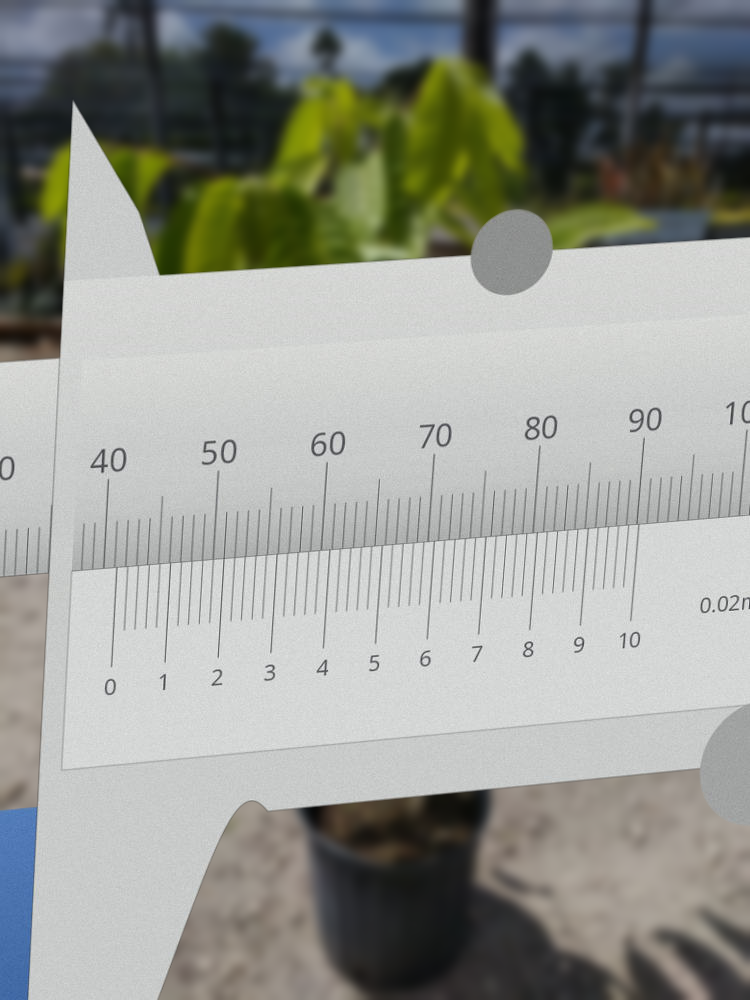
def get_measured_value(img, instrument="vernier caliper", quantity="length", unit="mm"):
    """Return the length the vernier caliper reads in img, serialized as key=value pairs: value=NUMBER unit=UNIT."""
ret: value=41.2 unit=mm
